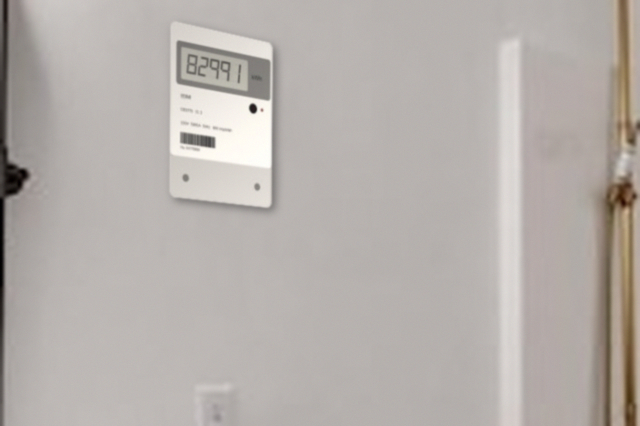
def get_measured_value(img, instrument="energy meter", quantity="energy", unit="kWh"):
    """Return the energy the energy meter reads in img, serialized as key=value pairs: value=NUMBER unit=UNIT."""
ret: value=82991 unit=kWh
